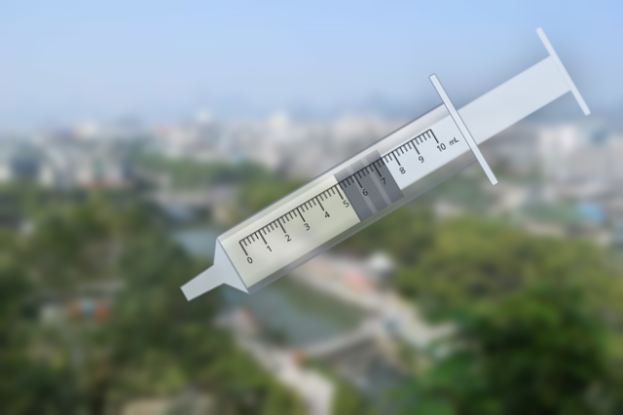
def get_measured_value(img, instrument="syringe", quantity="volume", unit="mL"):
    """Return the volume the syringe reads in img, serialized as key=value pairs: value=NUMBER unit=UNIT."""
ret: value=5.2 unit=mL
